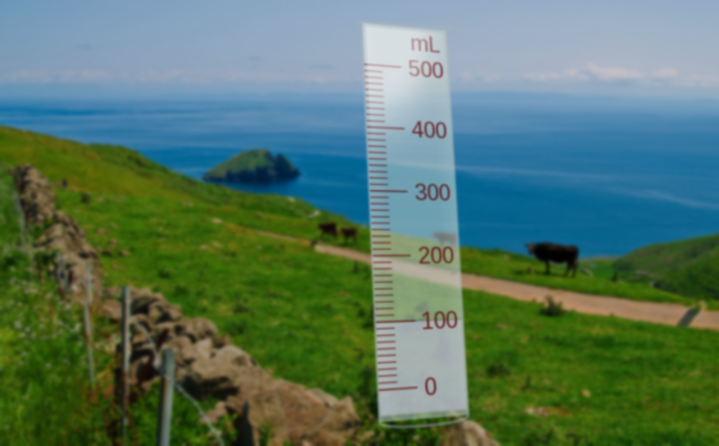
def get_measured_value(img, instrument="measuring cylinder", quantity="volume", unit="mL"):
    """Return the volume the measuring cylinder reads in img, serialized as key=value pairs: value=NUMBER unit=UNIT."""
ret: value=100 unit=mL
